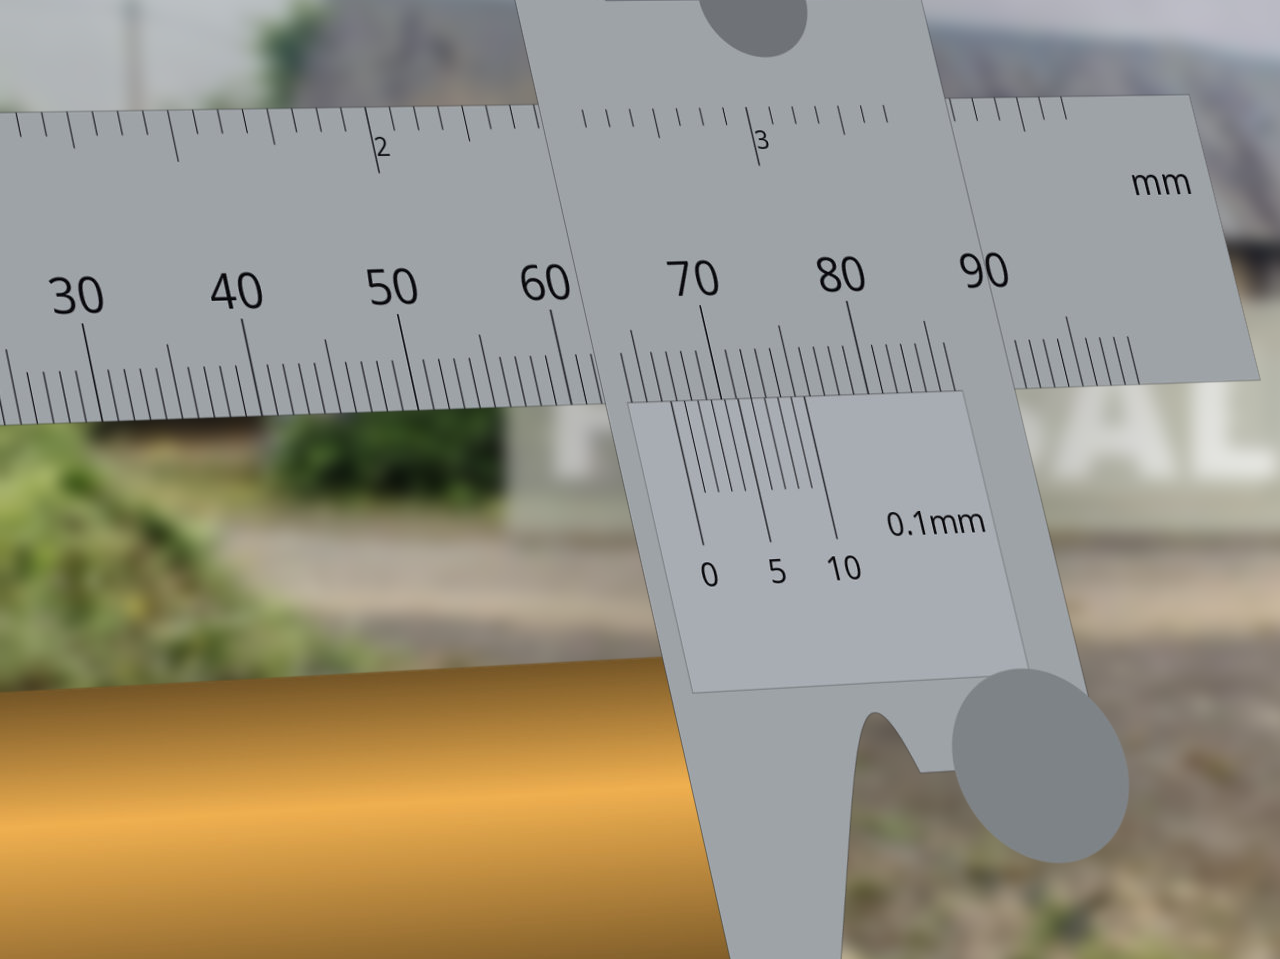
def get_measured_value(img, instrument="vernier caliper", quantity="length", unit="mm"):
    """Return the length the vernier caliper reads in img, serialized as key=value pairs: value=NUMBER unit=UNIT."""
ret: value=66.6 unit=mm
